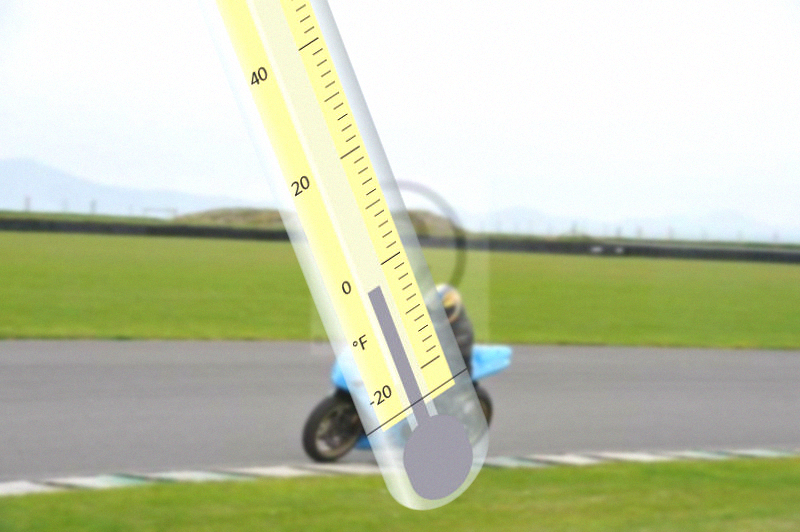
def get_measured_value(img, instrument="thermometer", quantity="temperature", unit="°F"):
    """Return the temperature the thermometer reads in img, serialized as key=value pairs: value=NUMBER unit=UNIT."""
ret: value=-3 unit=°F
